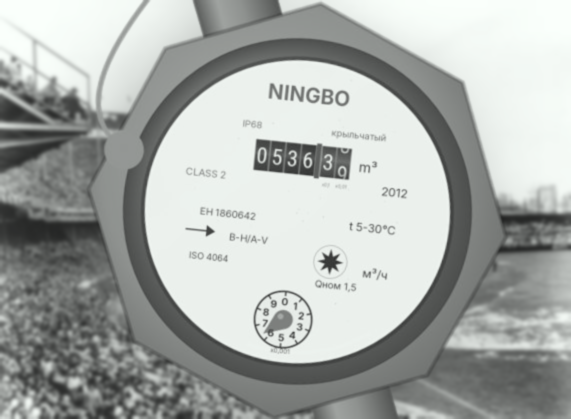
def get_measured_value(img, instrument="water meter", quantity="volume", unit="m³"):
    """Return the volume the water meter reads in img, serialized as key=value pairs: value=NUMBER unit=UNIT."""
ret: value=536.386 unit=m³
